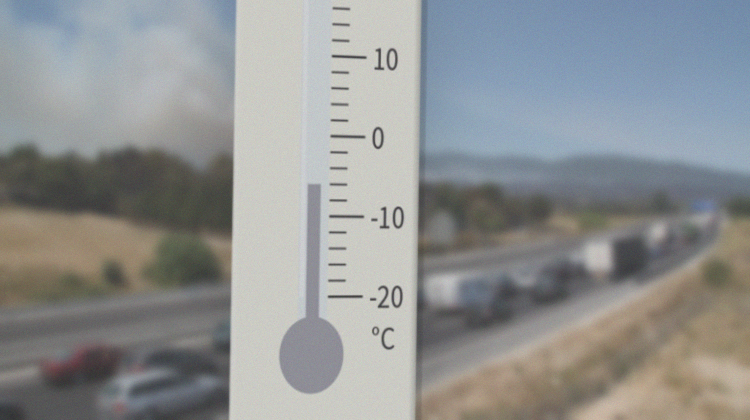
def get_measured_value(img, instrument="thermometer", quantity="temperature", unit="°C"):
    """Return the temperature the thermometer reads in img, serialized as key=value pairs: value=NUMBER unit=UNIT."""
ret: value=-6 unit=°C
